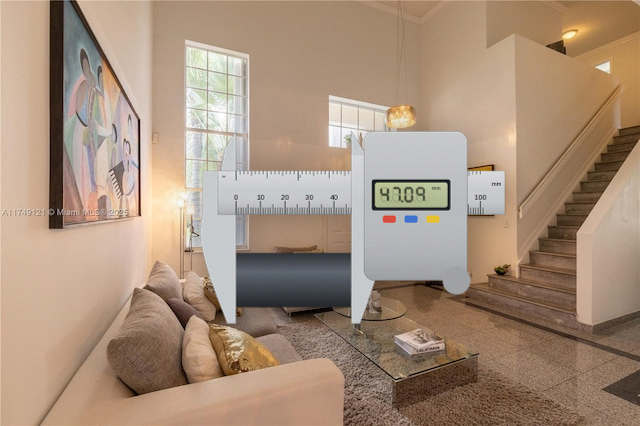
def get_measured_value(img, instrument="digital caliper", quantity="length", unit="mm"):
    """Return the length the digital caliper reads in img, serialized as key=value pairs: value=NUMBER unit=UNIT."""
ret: value=47.09 unit=mm
